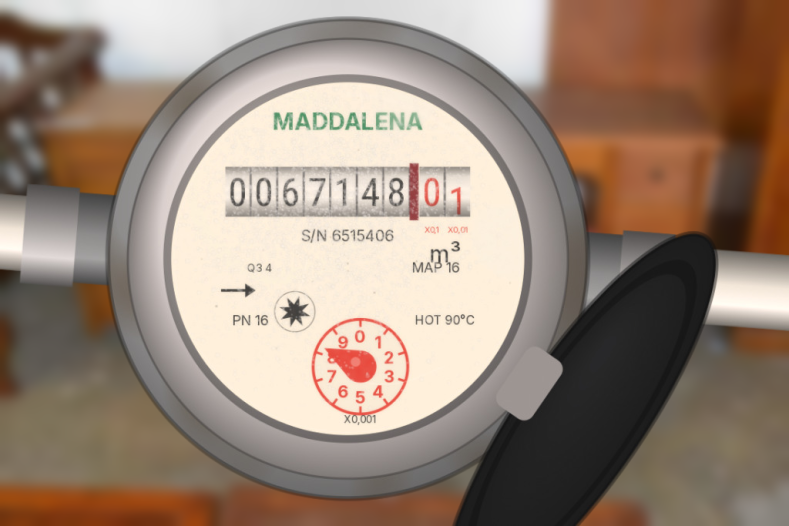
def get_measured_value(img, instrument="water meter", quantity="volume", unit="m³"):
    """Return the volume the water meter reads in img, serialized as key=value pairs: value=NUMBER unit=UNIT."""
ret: value=67148.008 unit=m³
